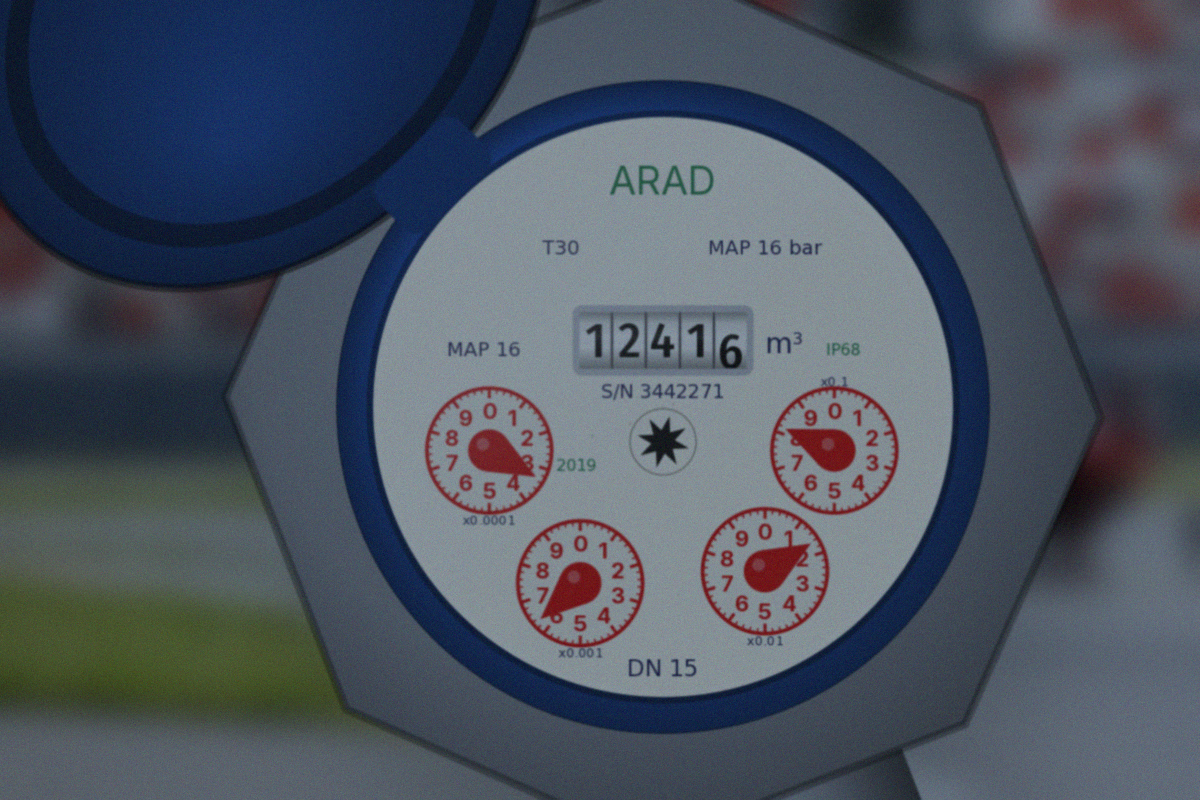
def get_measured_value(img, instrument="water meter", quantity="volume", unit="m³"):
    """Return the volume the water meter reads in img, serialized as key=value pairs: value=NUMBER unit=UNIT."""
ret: value=12415.8163 unit=m³
